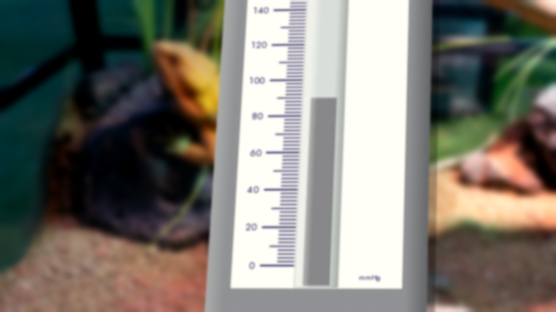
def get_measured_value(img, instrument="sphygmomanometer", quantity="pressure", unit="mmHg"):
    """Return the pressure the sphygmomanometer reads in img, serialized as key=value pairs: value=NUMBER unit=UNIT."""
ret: value=90 unit=mmHg
